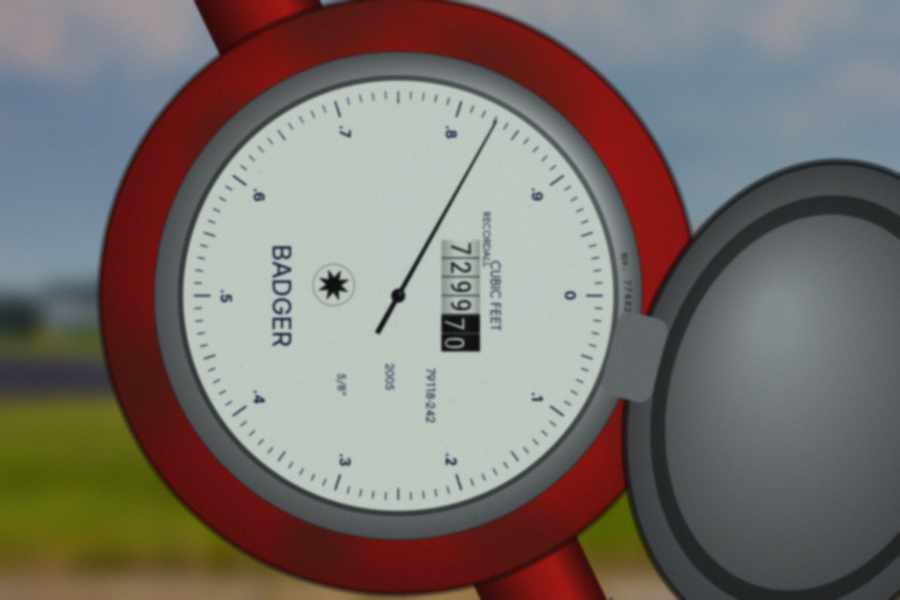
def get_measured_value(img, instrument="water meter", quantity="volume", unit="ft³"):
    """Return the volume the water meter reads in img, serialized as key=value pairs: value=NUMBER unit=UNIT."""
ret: value=729969.83 unit=ft³
